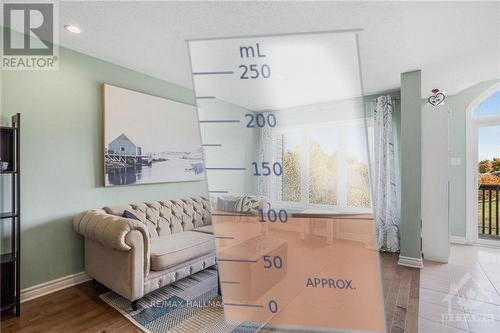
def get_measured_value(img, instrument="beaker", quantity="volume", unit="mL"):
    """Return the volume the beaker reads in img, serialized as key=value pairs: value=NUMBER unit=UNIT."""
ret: value=100 unit=mL
